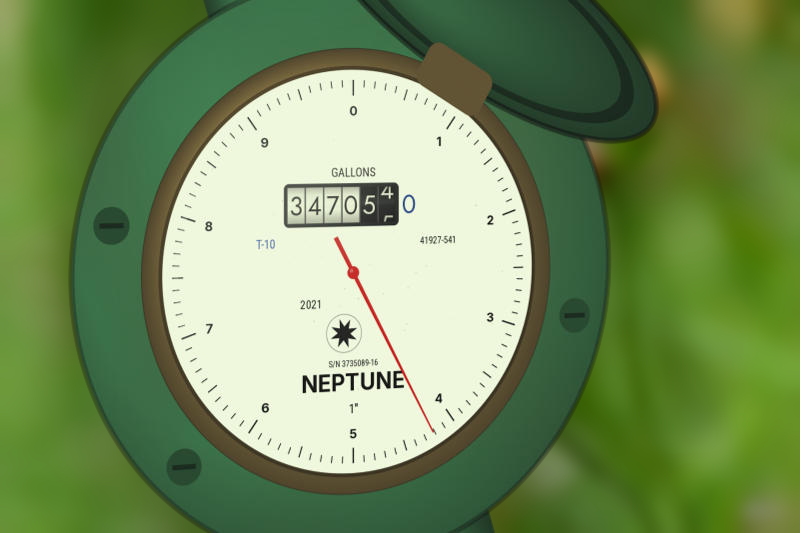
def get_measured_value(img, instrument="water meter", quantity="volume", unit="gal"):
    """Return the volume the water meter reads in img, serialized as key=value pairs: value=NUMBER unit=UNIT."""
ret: value=3470544.2 unit=gal
